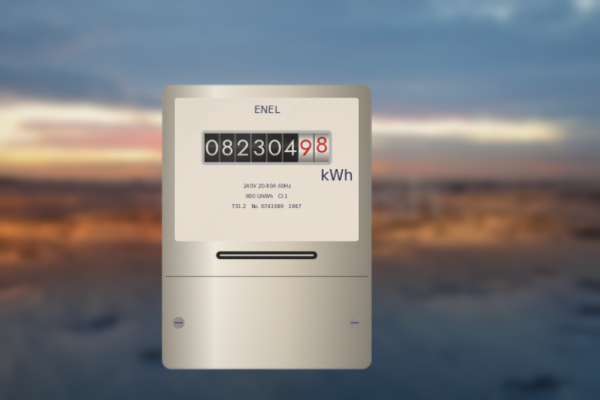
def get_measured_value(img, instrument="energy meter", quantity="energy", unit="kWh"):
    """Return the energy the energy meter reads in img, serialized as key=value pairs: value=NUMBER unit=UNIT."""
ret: value=82304.98 unit=kWh
